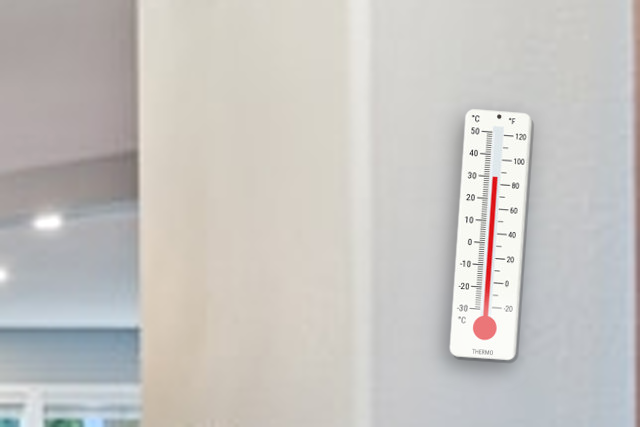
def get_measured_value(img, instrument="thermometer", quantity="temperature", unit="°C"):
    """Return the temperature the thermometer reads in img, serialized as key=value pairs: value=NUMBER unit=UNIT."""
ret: value=30 unit=°C
